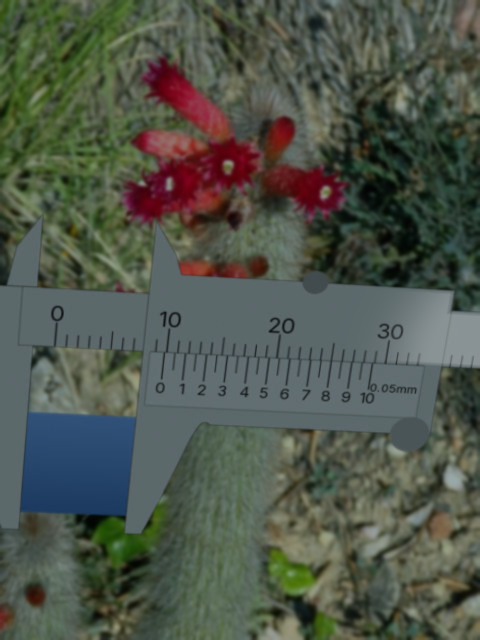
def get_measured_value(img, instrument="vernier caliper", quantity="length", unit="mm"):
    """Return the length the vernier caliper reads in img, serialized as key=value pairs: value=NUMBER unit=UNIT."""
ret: value=9.8 unit=mm
